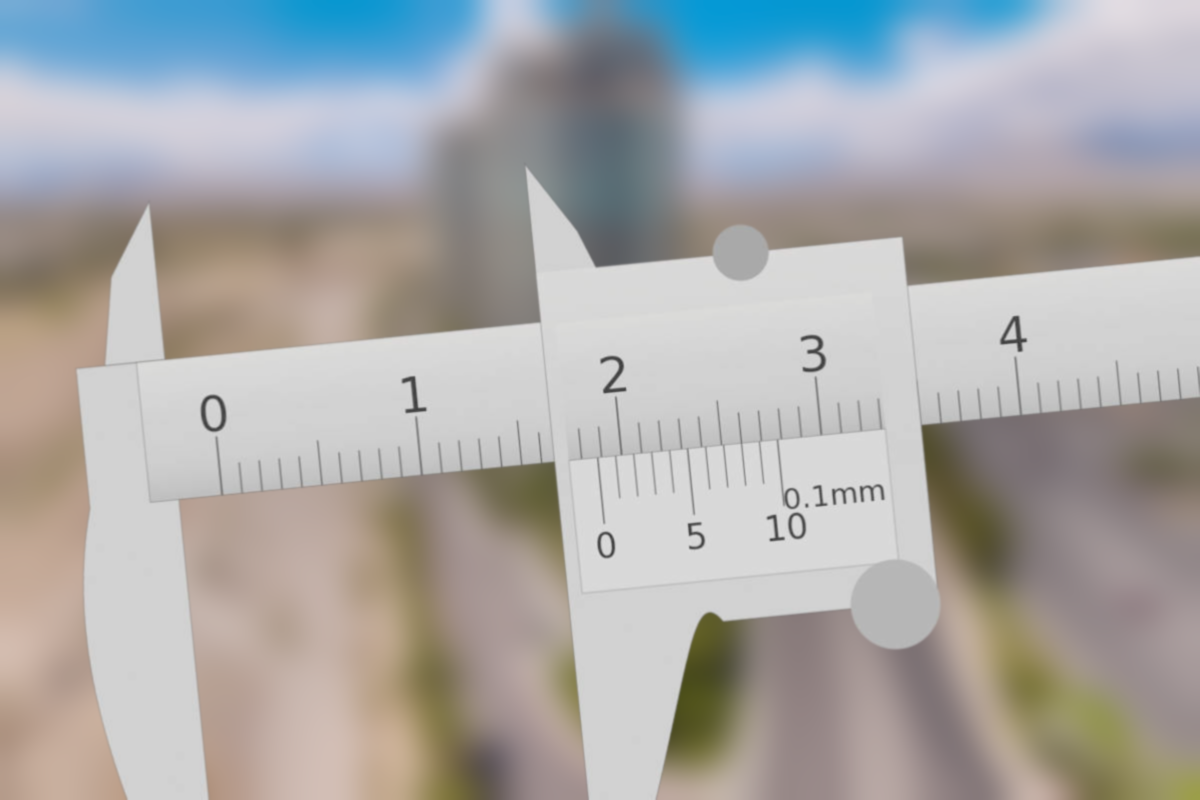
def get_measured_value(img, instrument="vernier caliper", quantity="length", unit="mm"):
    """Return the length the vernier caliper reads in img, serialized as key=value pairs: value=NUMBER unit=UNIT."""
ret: value=18.8 unit=mm
